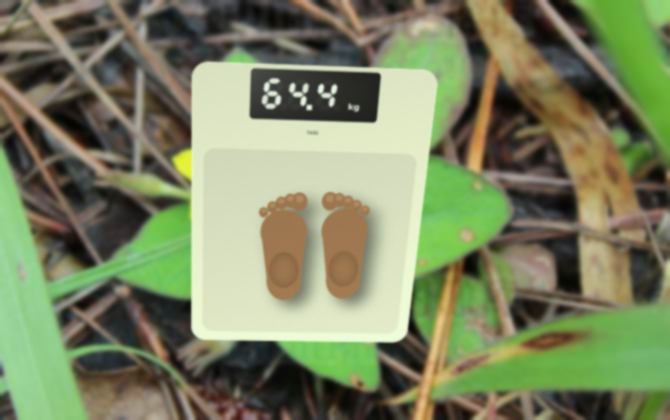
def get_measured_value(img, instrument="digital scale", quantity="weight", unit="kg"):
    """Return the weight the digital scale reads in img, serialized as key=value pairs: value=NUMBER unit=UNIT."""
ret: value=64.4 unit=kg
